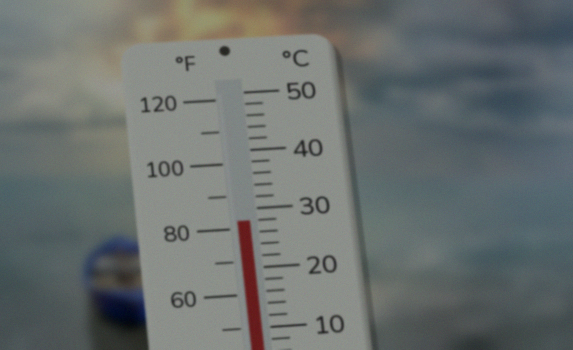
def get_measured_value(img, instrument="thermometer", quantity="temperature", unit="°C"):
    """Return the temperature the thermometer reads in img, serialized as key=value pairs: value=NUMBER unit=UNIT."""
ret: value=28 unit=°C
